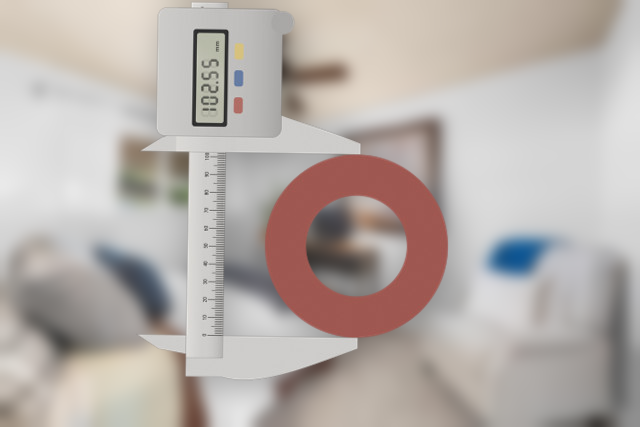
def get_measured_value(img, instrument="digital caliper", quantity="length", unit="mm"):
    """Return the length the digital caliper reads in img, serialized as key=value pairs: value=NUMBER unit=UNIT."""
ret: value=102.55 unit=mm
